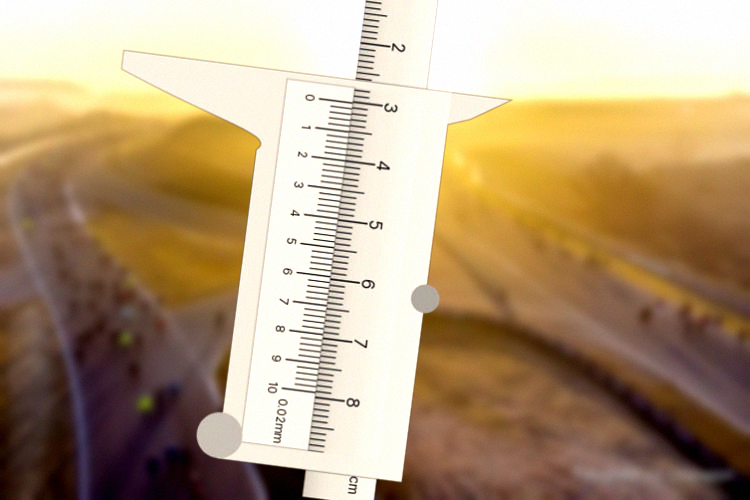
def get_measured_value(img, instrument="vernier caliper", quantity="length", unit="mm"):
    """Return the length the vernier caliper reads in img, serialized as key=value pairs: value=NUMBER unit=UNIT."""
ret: value=30.2 unit=mm
